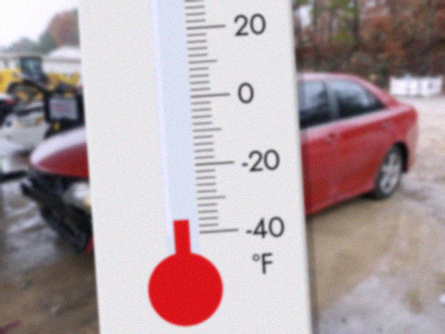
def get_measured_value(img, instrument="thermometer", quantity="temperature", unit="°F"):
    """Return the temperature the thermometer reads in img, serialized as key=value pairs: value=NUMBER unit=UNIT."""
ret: value=-36 unit=°F
